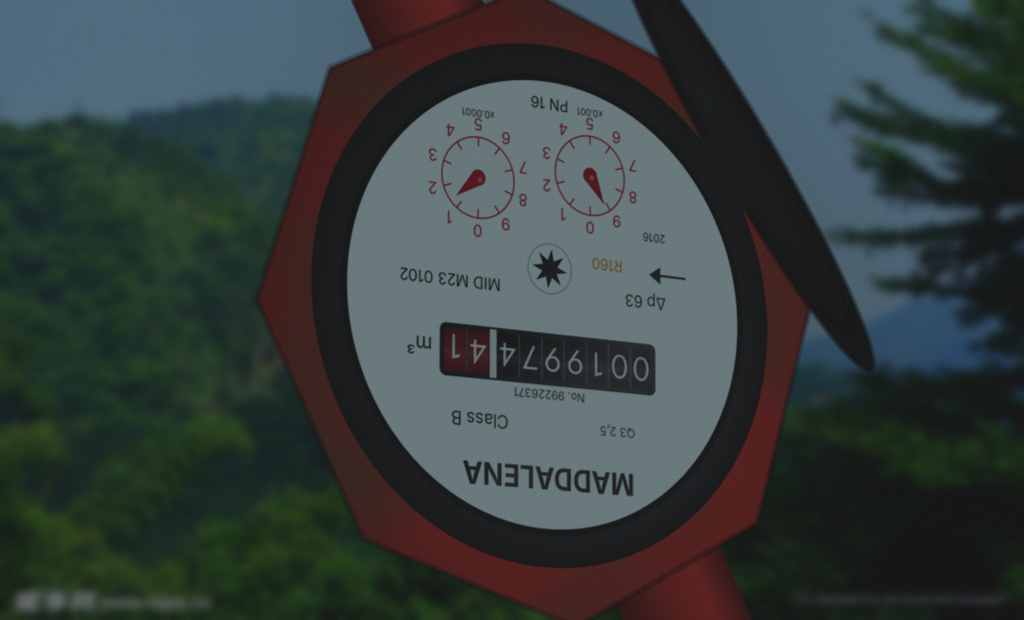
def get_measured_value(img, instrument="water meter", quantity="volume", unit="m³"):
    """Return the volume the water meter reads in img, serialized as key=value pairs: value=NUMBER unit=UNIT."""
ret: value=19974.4091 unit=m³
